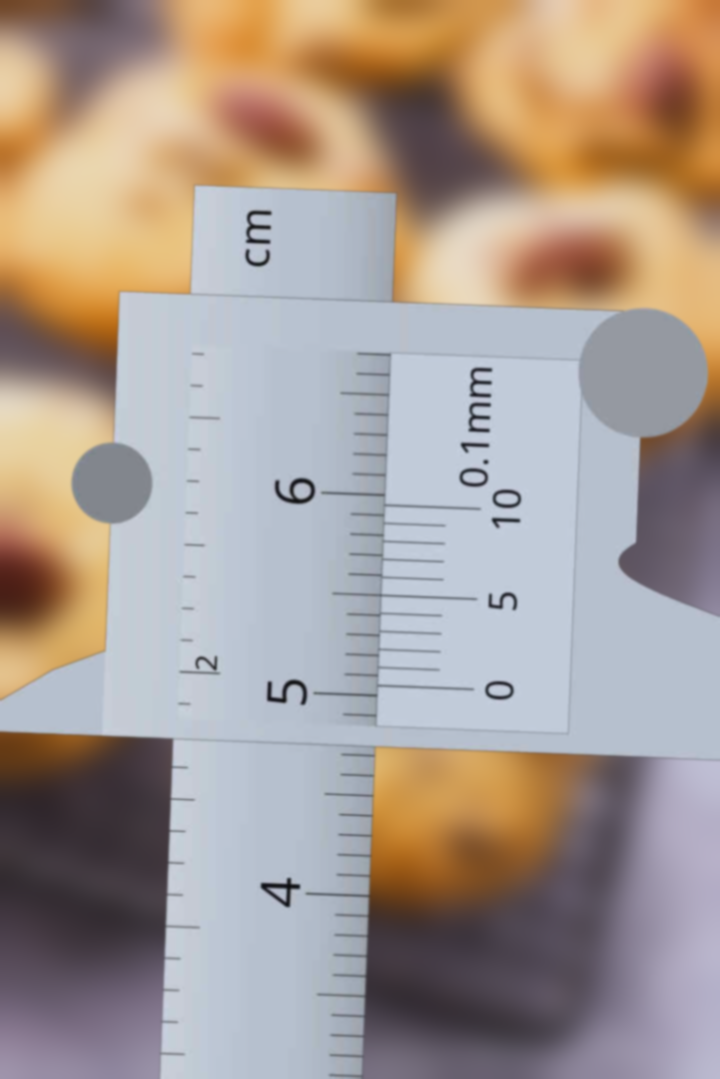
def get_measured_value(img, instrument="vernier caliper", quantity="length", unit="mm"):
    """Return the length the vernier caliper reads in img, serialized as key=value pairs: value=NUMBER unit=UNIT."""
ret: value=50.5 unit=mm
